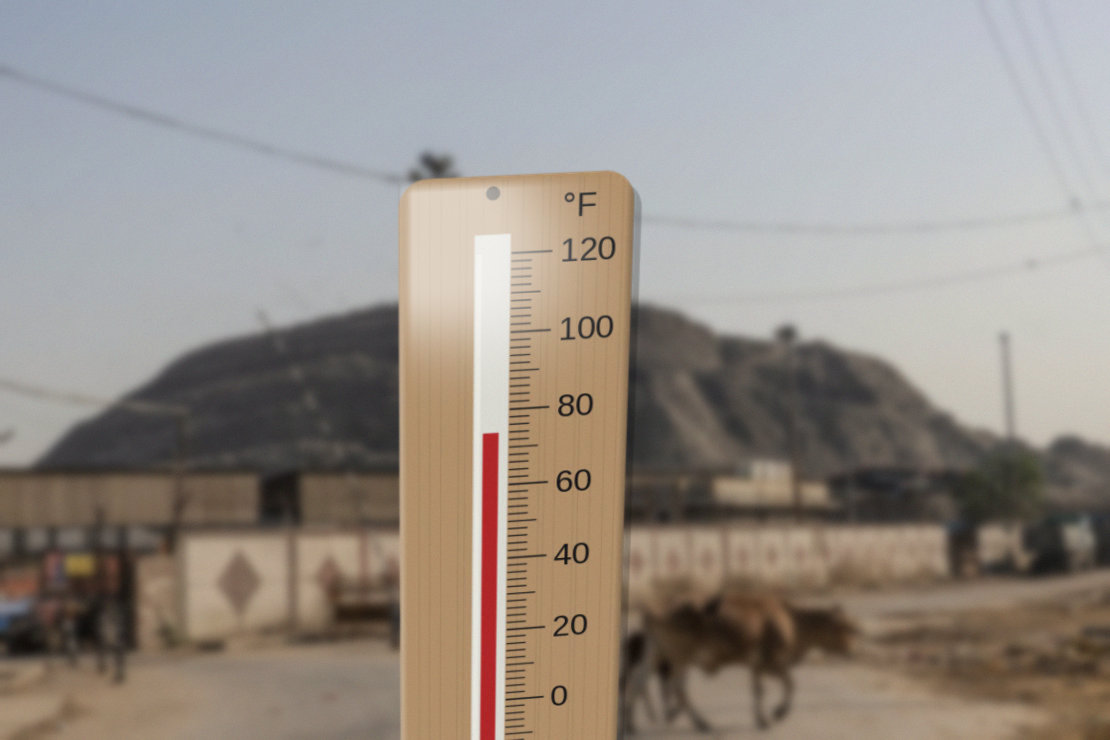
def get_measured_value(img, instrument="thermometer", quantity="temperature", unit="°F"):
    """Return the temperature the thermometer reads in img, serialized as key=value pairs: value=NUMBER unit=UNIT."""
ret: value=74 unit=°F
